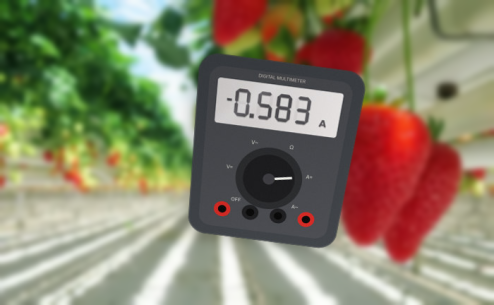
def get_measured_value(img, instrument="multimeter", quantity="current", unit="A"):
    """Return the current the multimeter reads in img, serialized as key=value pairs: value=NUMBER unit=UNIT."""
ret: value=-0.583 unit=A
